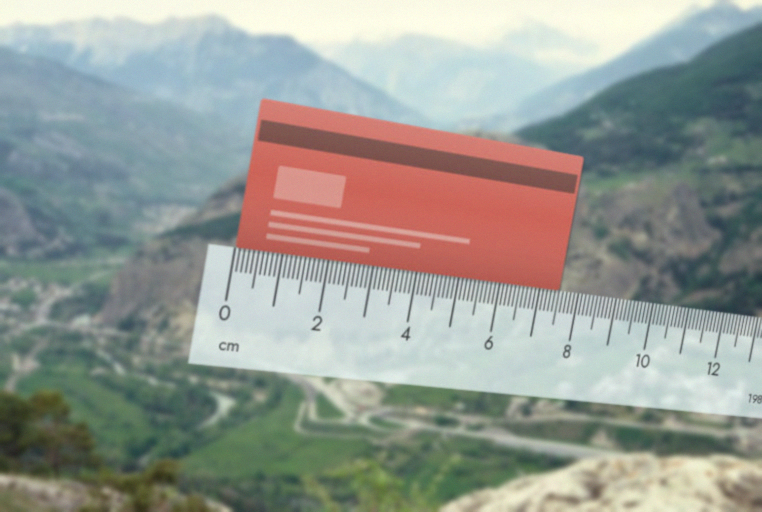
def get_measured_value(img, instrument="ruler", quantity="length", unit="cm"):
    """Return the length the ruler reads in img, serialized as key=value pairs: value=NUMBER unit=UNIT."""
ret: value=7.5 unit=cm
